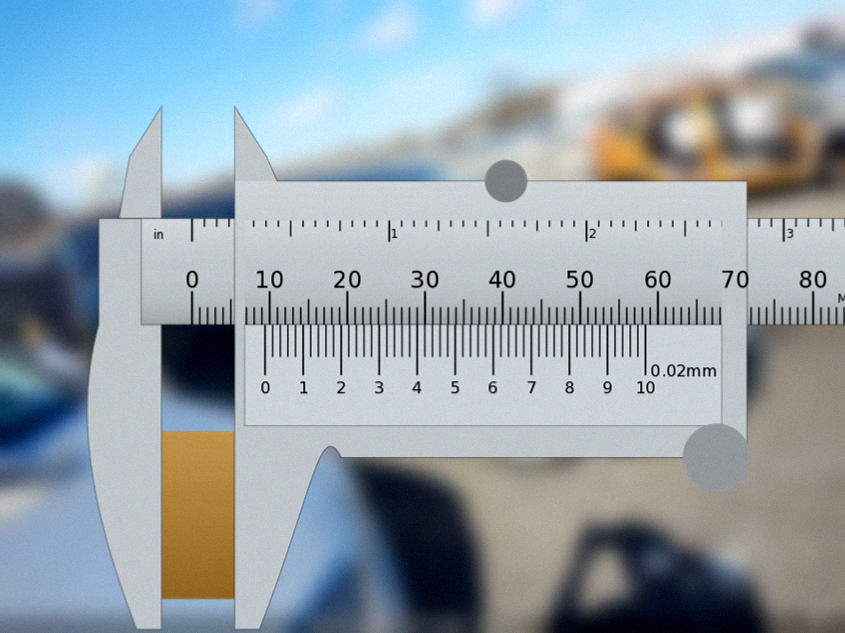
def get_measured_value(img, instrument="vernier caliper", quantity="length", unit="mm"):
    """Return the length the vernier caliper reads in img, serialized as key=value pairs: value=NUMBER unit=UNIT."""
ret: value=9.4 unit=mm
